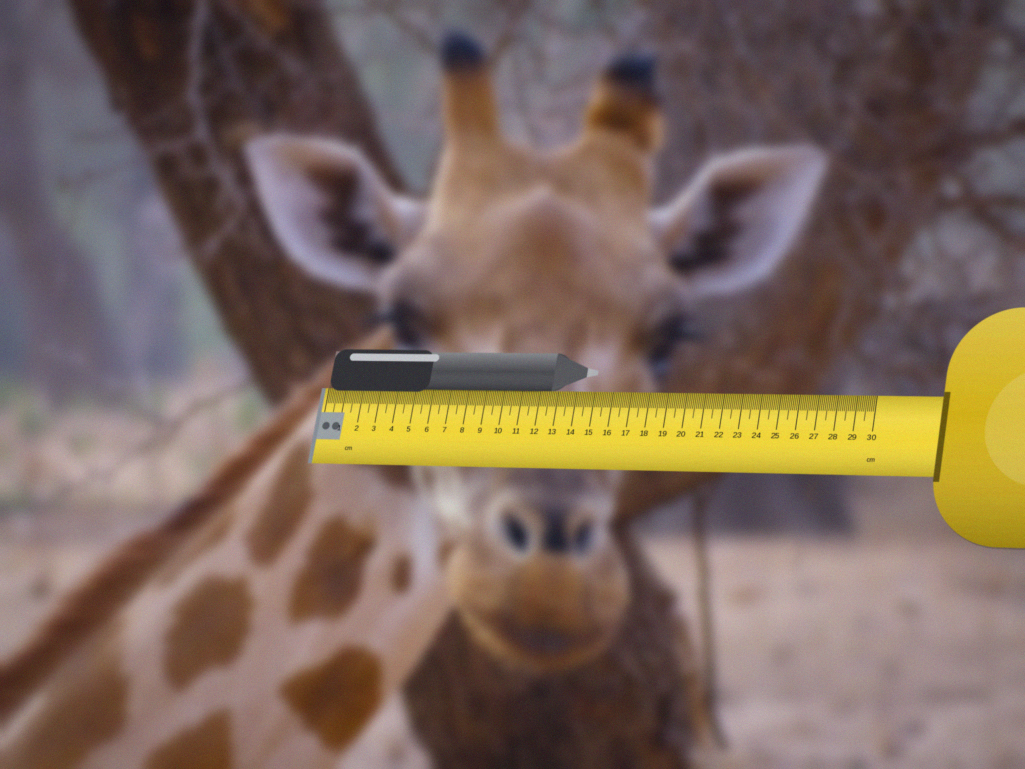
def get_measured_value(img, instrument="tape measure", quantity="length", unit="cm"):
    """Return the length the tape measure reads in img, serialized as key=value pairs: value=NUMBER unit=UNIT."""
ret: value=15 unit=cm
